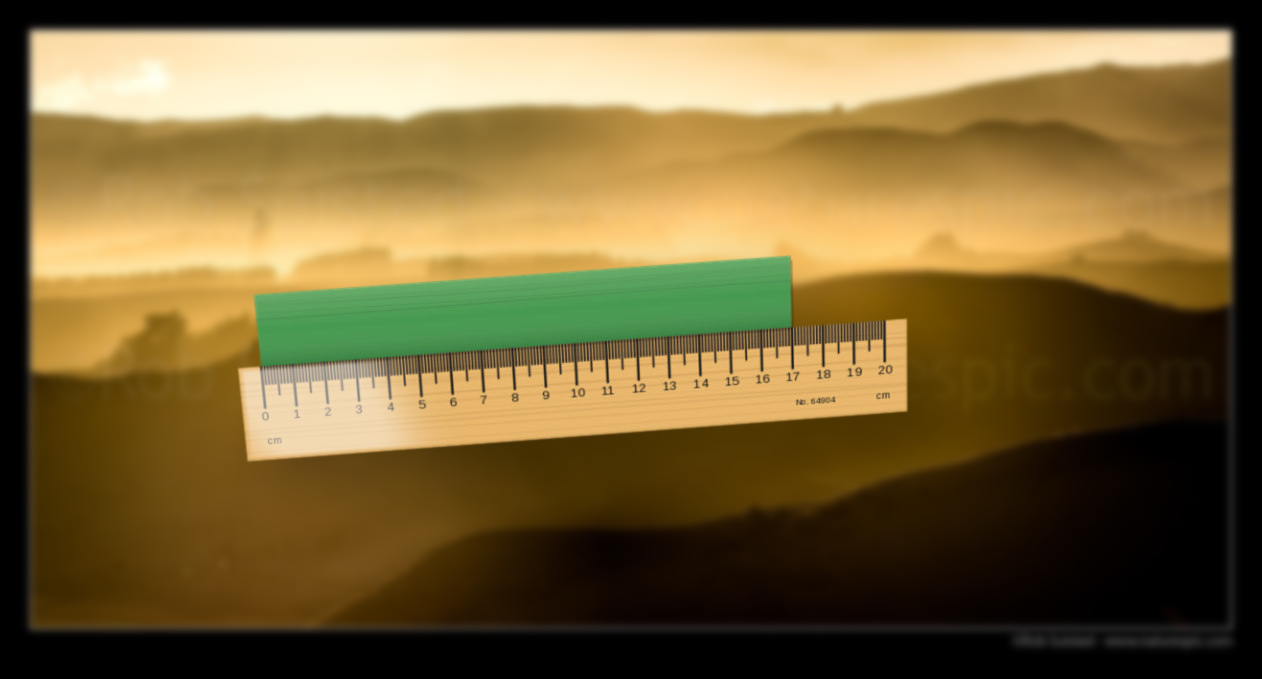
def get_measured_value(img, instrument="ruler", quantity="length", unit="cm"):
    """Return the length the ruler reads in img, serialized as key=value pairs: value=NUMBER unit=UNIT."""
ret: value=17 unit=cm
